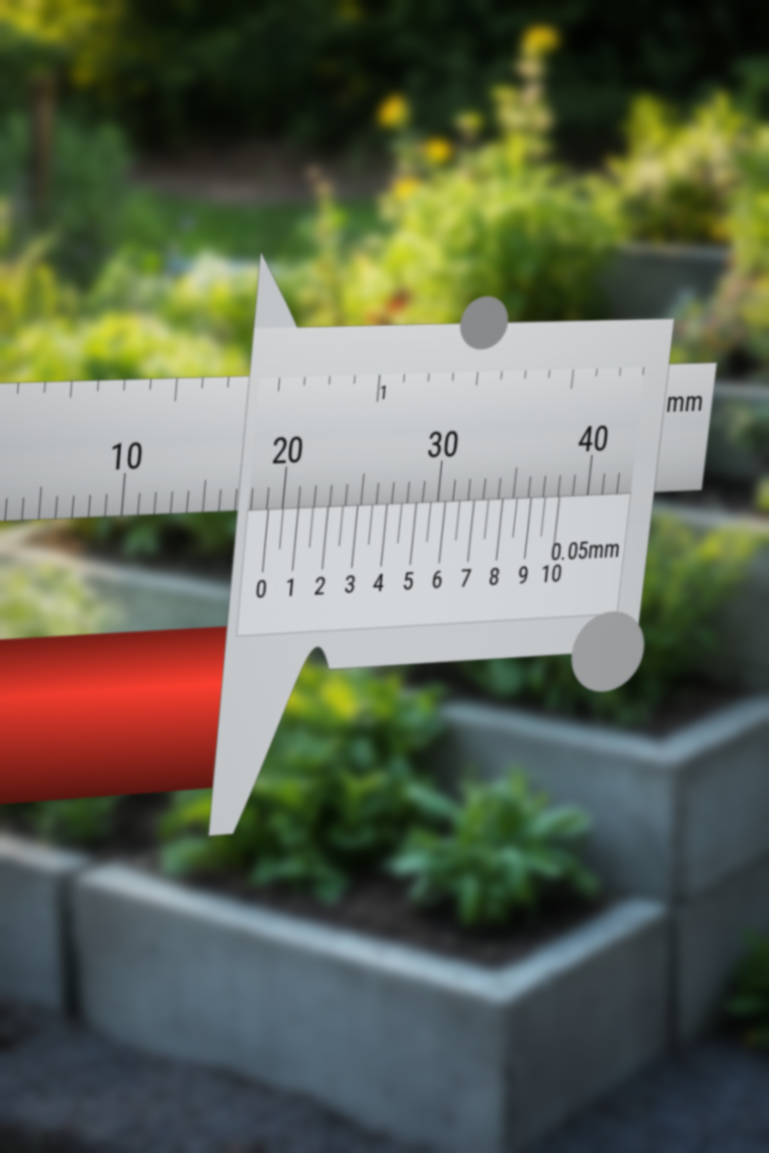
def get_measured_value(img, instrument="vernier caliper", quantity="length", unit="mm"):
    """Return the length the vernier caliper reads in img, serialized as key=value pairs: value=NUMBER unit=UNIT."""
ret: value=19.1 unit=mm
